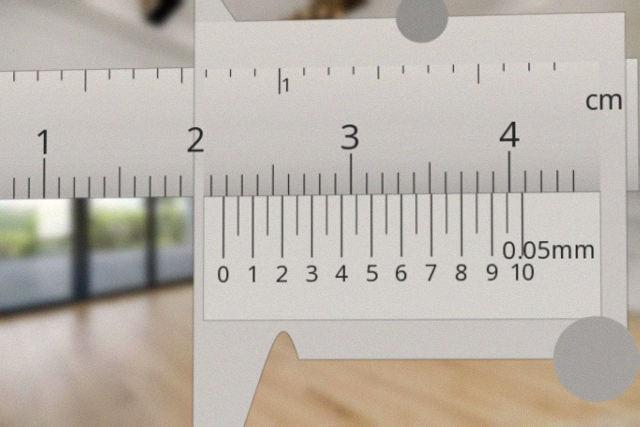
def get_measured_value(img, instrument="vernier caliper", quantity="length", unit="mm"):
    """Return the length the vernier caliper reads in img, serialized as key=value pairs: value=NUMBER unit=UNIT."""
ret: value=21.8 unit=mm
